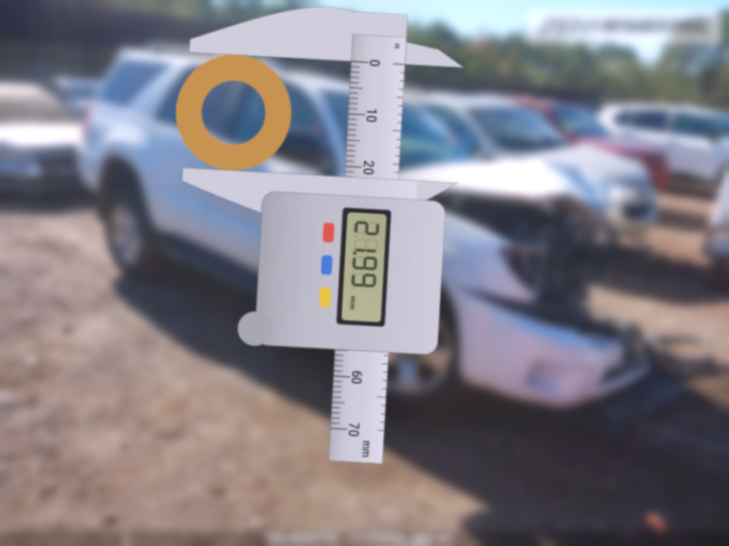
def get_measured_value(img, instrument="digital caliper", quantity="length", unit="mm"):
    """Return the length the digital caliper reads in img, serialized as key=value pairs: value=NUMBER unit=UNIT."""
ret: value=21.99 unit=mm
